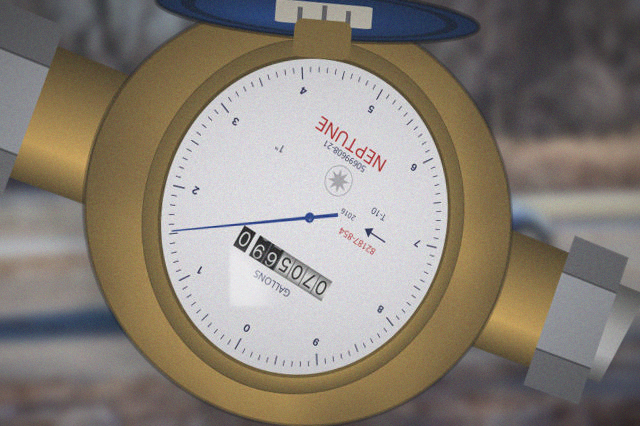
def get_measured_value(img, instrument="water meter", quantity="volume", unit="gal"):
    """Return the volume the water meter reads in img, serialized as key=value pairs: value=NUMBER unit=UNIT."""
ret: value=705691.5 unit=gal
